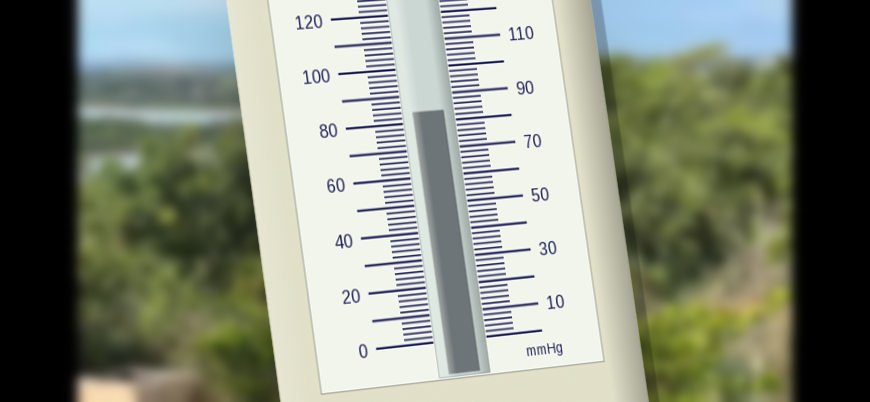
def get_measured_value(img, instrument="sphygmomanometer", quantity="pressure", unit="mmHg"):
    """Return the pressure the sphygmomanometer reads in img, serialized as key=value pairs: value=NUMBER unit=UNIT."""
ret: value=84 unit=mmHg
